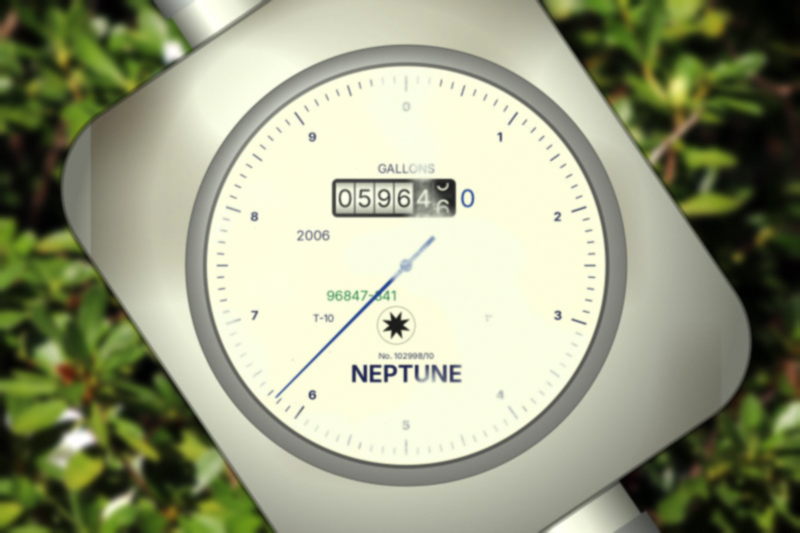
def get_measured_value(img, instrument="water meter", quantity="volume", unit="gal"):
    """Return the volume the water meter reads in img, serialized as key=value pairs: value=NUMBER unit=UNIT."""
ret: value=596456.2 unit=gal
